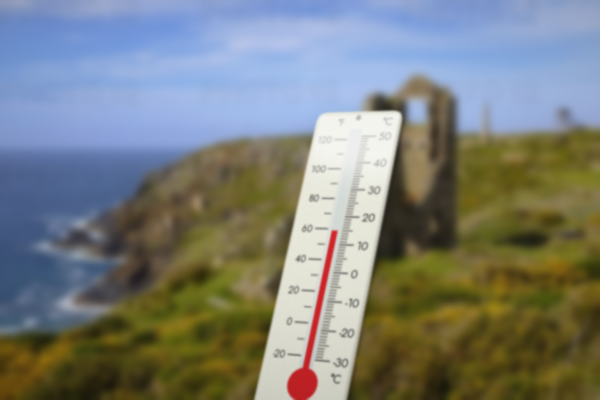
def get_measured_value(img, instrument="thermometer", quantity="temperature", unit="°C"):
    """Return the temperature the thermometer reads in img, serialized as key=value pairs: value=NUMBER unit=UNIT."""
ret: value=15 unit=°C
